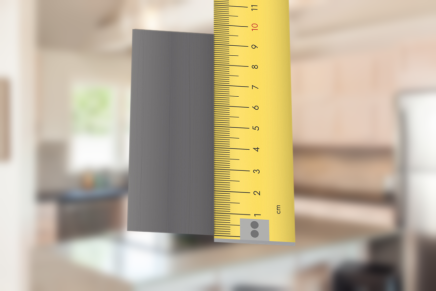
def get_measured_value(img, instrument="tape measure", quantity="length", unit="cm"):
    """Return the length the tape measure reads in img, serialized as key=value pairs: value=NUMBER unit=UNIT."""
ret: value=9.5 unit=cm
